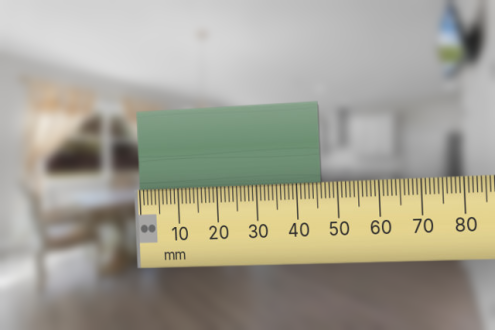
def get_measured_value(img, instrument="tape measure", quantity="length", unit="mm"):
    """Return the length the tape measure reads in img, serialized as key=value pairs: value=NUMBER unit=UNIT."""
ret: value=46 unit=mm
